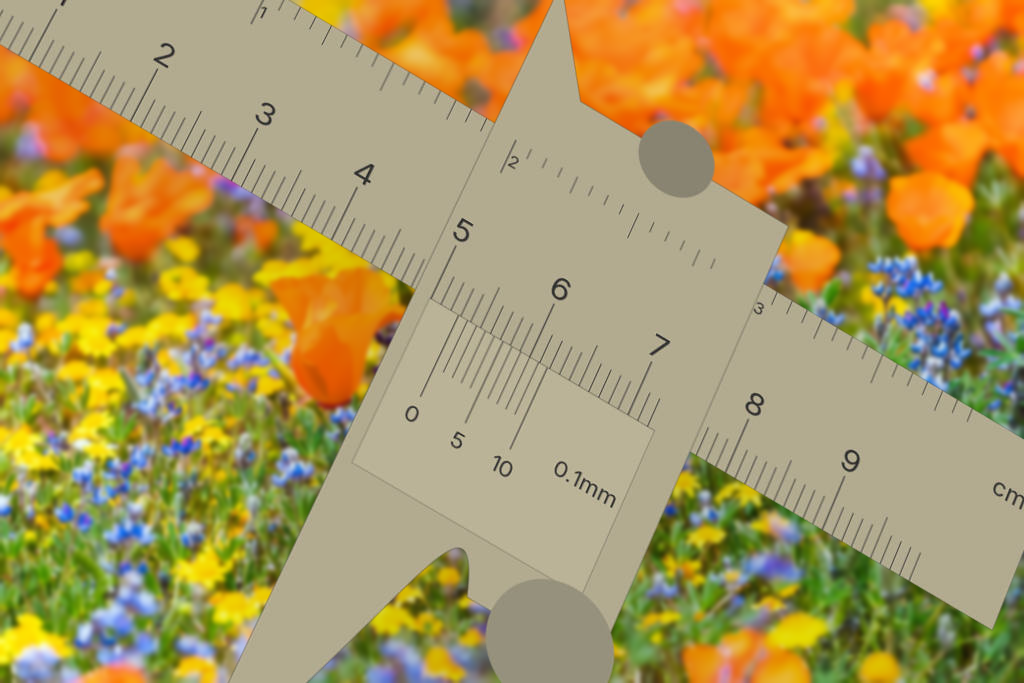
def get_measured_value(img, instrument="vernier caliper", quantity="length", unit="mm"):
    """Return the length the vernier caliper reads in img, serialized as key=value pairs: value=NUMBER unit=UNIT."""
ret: value=52.8 unit=mm
